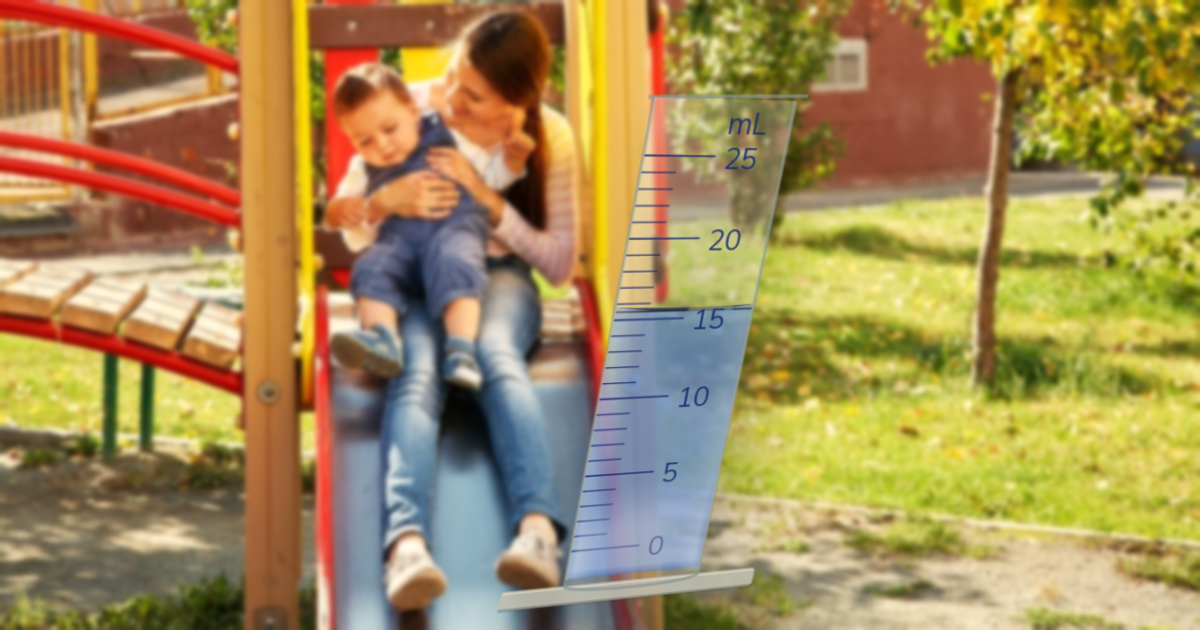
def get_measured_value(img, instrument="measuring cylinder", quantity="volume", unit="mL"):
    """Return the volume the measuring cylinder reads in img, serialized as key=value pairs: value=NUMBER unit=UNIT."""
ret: value=15.5 unit=mL
